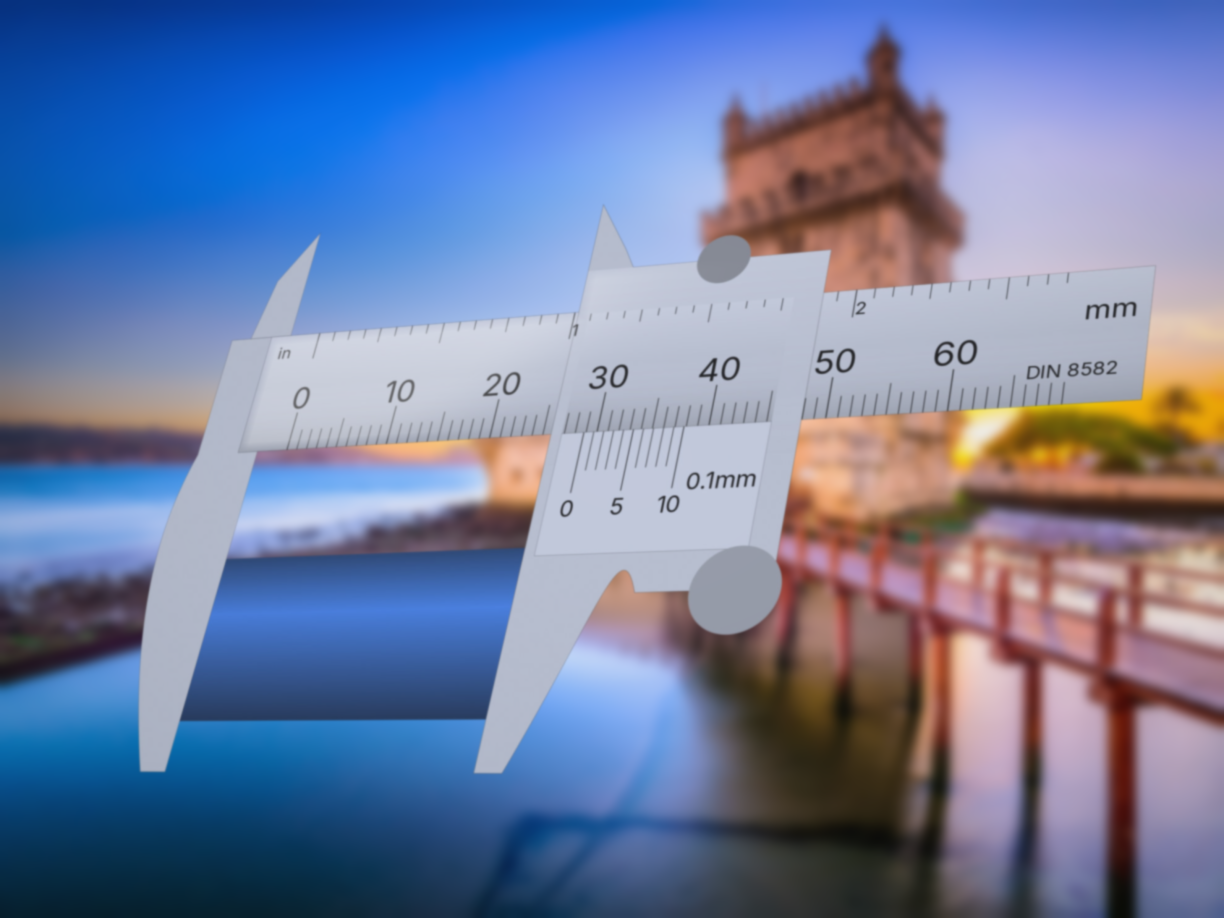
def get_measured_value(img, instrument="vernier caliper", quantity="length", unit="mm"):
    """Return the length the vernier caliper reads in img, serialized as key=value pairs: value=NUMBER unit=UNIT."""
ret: value=28.8 unit=mm
